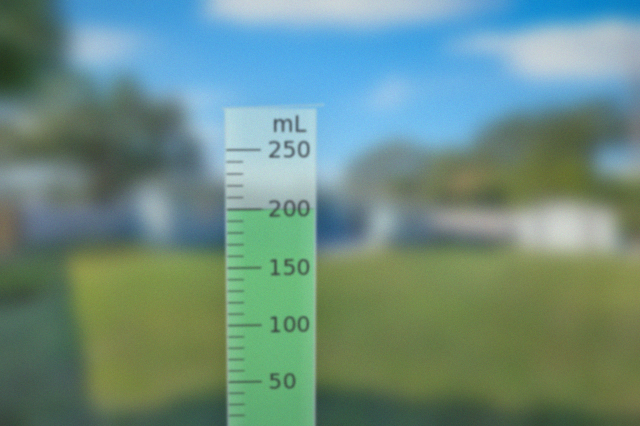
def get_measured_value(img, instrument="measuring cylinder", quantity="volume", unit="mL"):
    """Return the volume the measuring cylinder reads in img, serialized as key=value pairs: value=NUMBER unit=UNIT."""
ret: value=200 unit=mL
